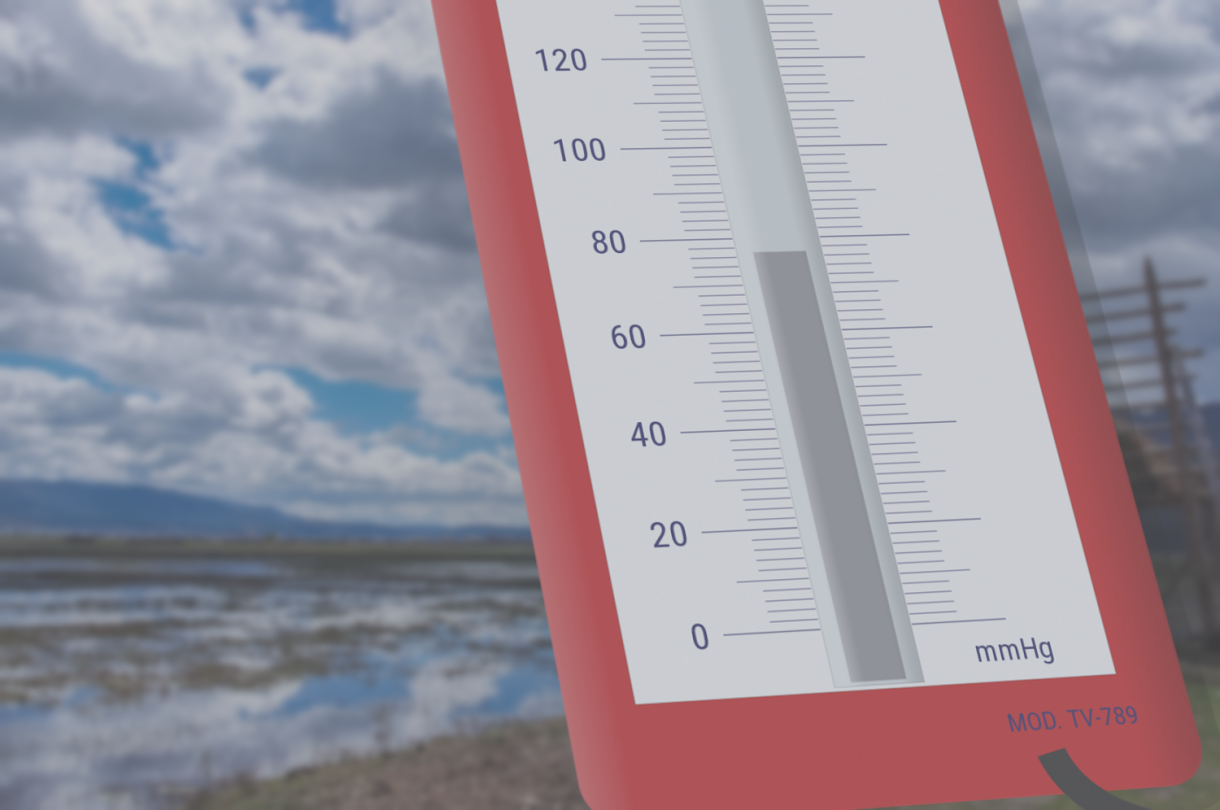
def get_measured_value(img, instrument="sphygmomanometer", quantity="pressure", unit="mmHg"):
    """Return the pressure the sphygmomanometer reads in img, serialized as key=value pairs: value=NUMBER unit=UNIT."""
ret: value=77 unit=mmHg
